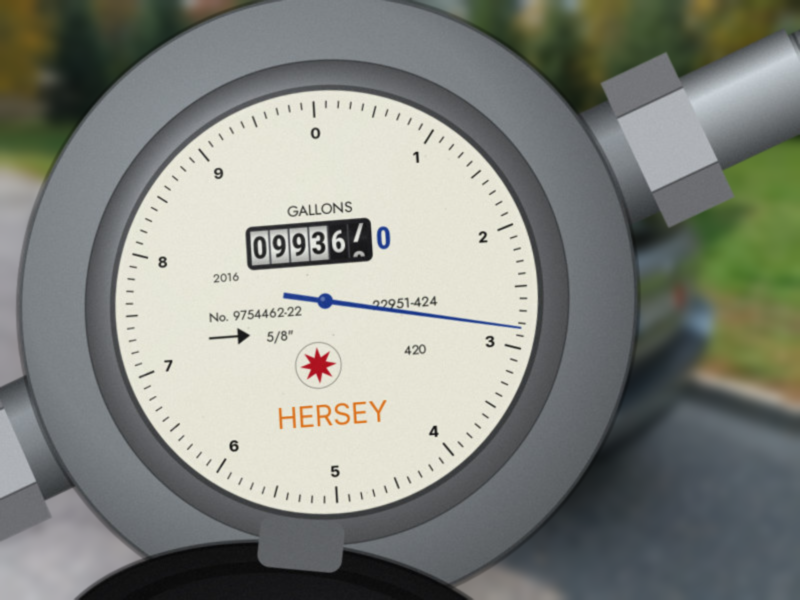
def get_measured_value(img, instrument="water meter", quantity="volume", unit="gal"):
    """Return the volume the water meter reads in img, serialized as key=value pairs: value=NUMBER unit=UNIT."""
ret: value=993672.8 unit=gal
